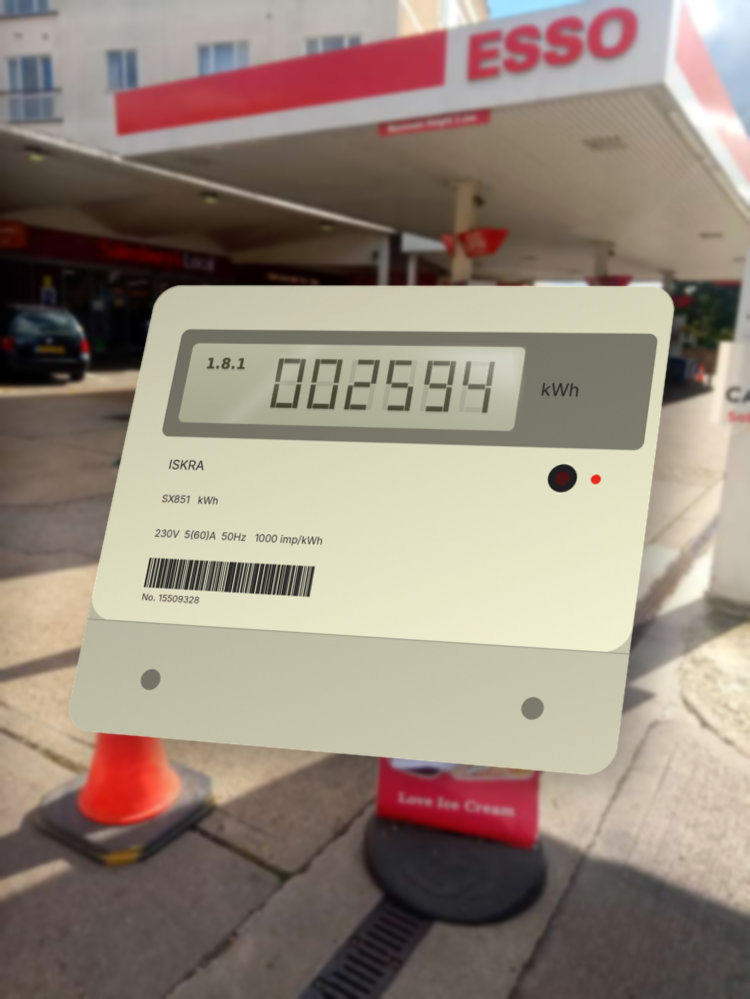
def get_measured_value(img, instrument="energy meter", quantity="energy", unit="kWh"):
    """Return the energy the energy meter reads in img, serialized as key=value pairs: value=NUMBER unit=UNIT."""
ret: value=2594 unit=kWh
